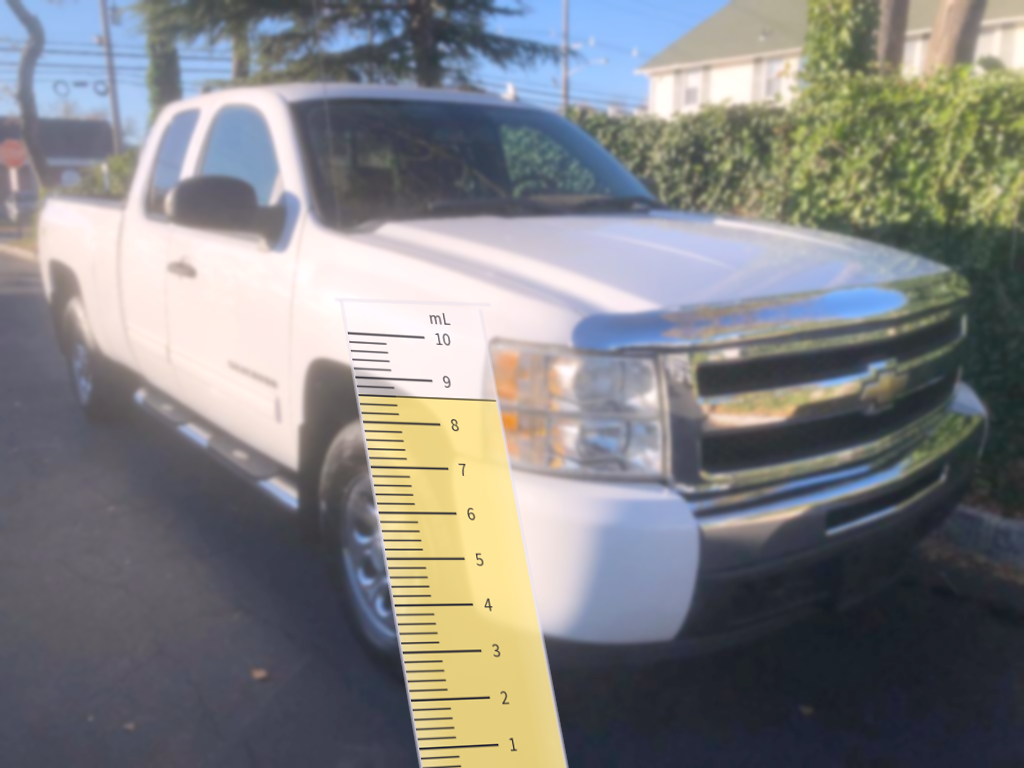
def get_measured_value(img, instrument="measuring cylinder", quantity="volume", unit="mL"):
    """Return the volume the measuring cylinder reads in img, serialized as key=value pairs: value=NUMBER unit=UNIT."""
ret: value=8.6 unit=mL
